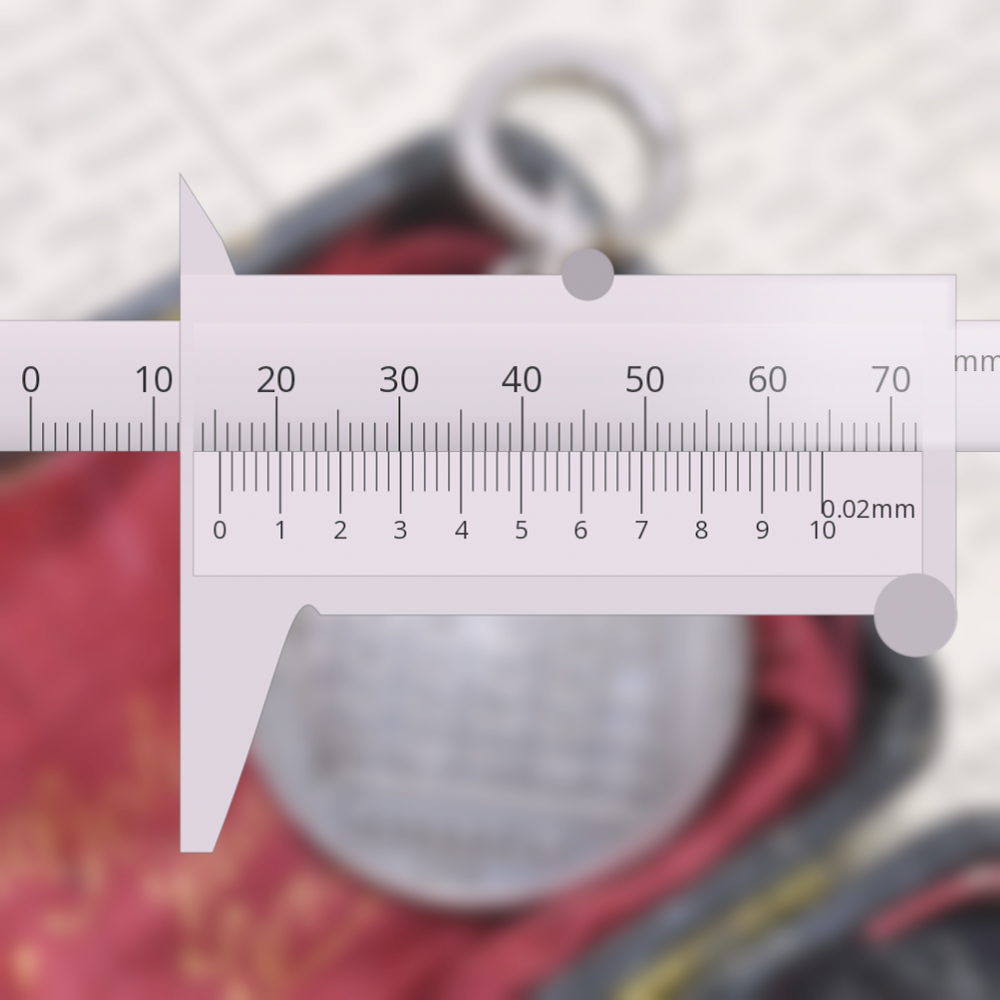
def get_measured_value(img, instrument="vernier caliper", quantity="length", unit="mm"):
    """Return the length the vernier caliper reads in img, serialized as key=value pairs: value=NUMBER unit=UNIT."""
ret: value=15.4 unit=mm
